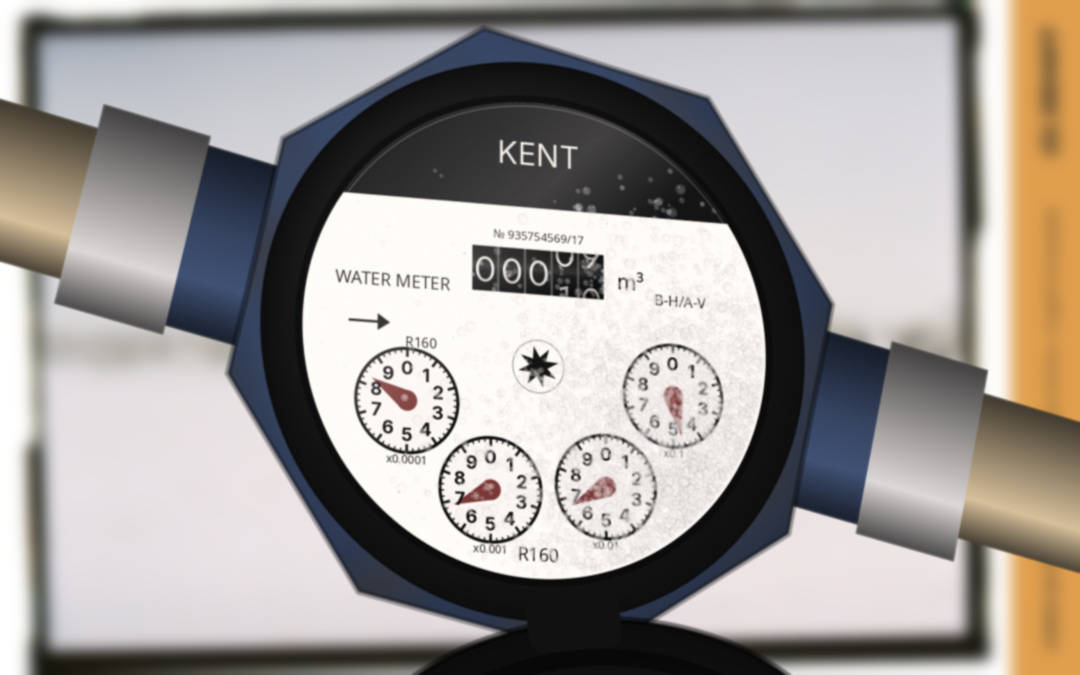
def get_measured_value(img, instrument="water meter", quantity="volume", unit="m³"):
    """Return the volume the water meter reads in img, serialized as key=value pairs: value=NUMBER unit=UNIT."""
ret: value=9.4668 unit=m³
